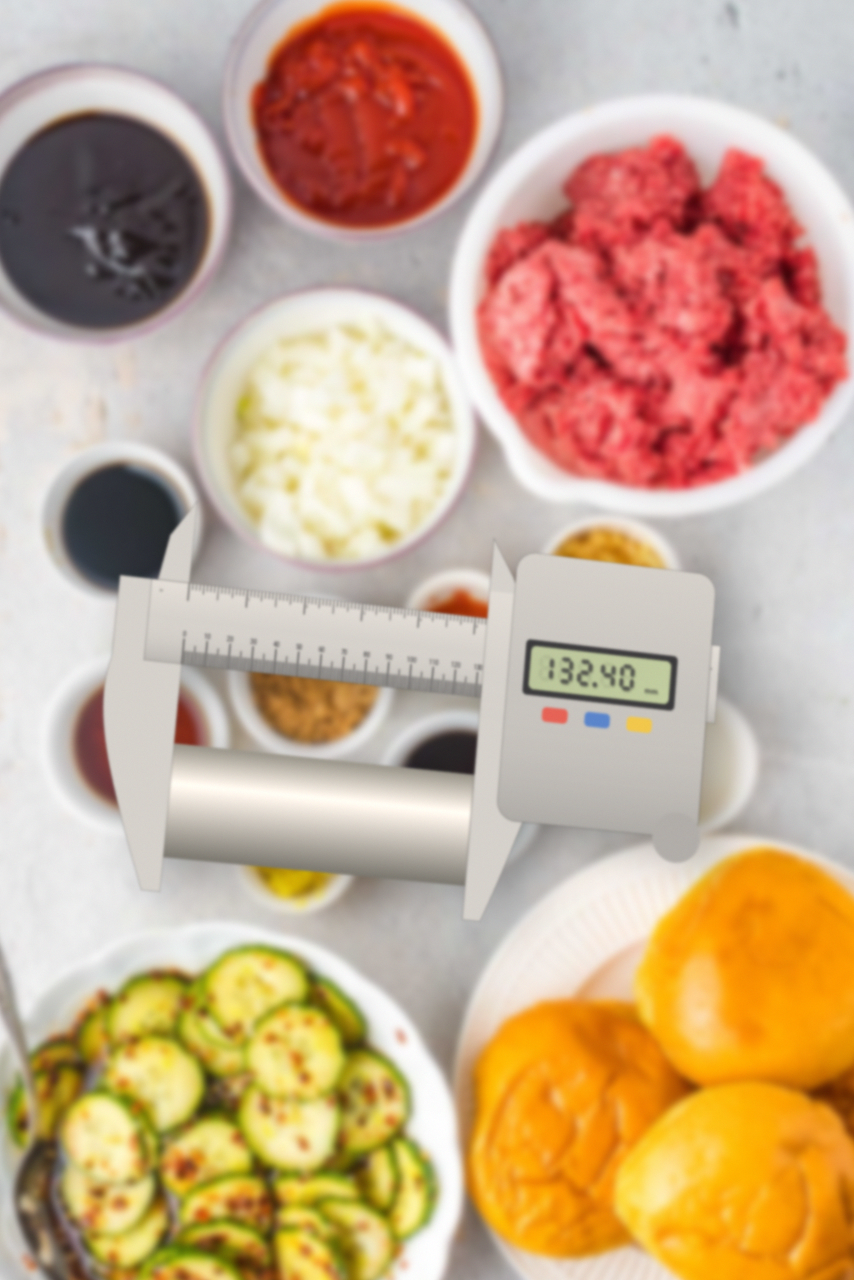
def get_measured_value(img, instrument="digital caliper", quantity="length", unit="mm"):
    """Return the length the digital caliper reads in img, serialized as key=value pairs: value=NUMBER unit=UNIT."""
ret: value=132.40 unit=mm
